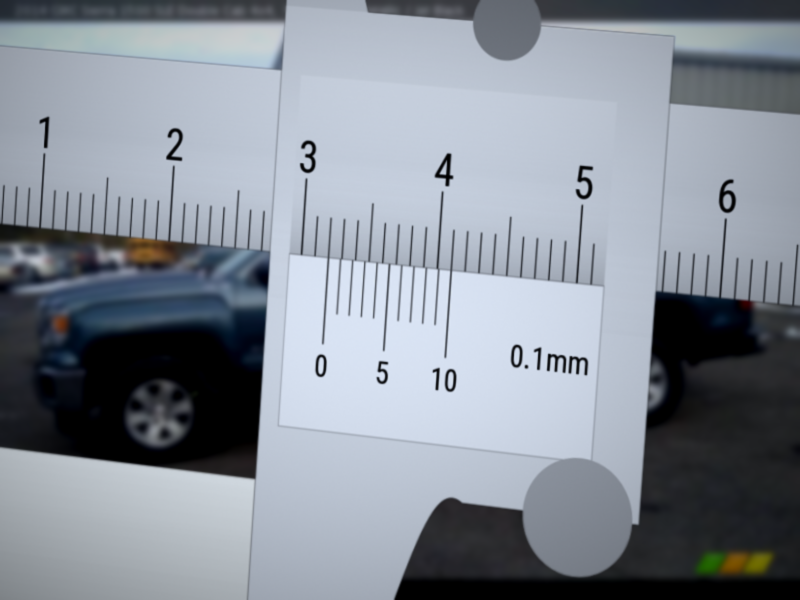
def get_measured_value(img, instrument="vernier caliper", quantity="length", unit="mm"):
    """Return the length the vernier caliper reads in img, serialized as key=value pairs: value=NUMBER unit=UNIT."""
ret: value=32.0 unit=mm
